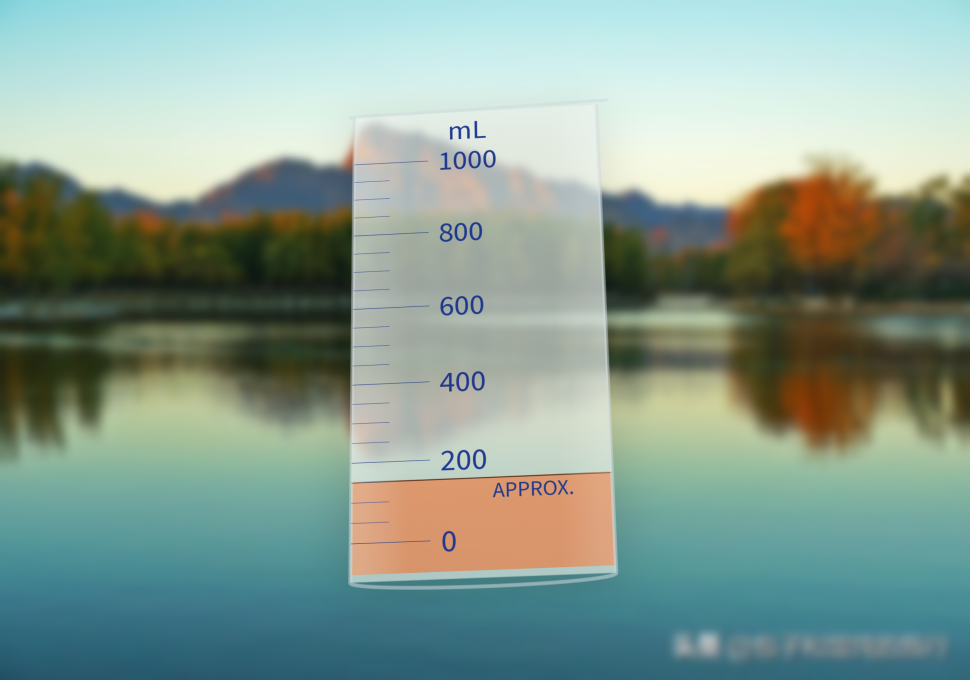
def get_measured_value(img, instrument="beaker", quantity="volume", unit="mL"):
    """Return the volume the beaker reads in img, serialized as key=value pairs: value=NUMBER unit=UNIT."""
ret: value=150 unit=mL
